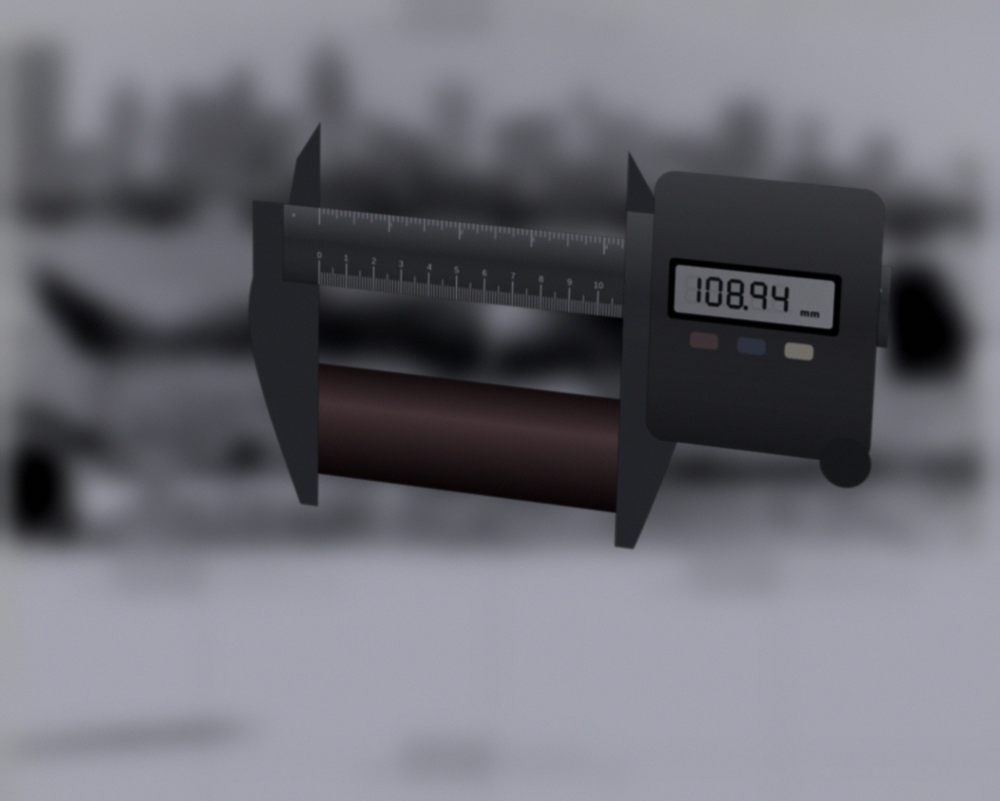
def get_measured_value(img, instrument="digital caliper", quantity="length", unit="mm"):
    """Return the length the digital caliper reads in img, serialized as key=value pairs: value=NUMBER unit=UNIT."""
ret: value=108.94 unit=mm
